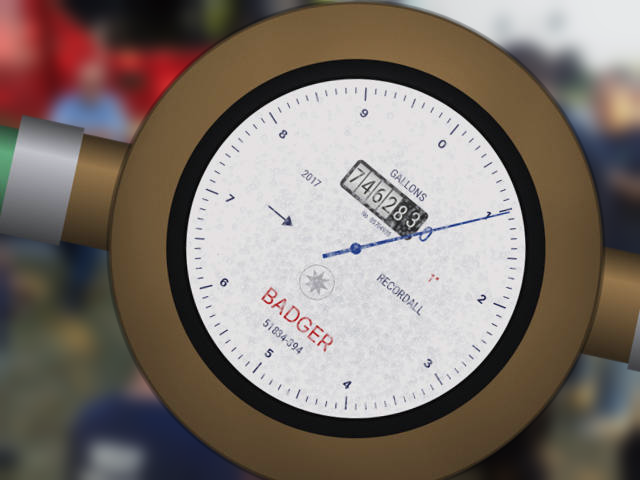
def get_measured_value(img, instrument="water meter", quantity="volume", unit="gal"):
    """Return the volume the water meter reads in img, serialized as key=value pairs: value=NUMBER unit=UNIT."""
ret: value=7462831.0 unit=gal
